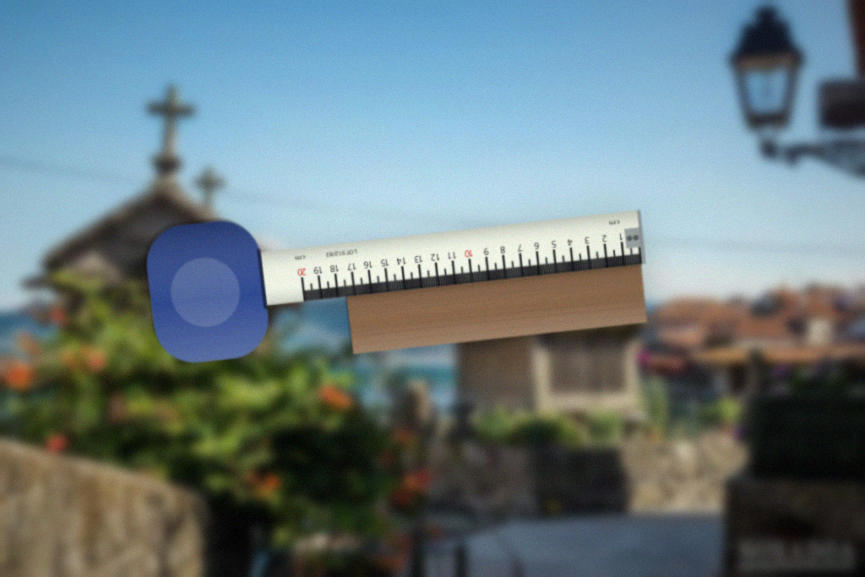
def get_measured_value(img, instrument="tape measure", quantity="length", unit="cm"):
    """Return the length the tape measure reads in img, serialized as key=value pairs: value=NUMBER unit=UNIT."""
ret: value=17.5 unit=cm
